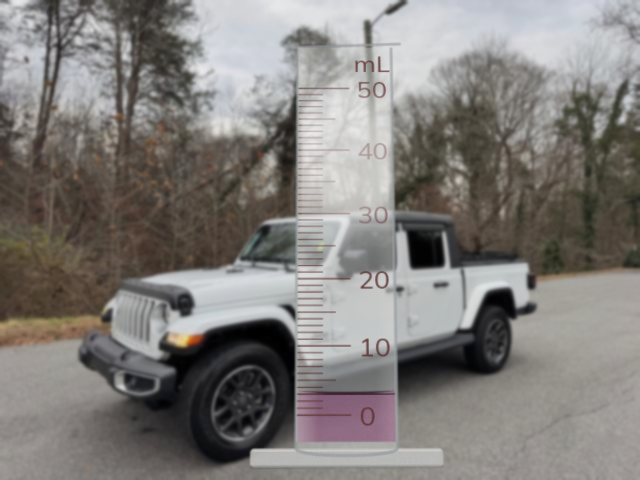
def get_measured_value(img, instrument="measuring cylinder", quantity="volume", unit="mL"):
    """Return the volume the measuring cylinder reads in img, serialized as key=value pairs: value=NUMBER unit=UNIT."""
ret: value=3 unit=mL
